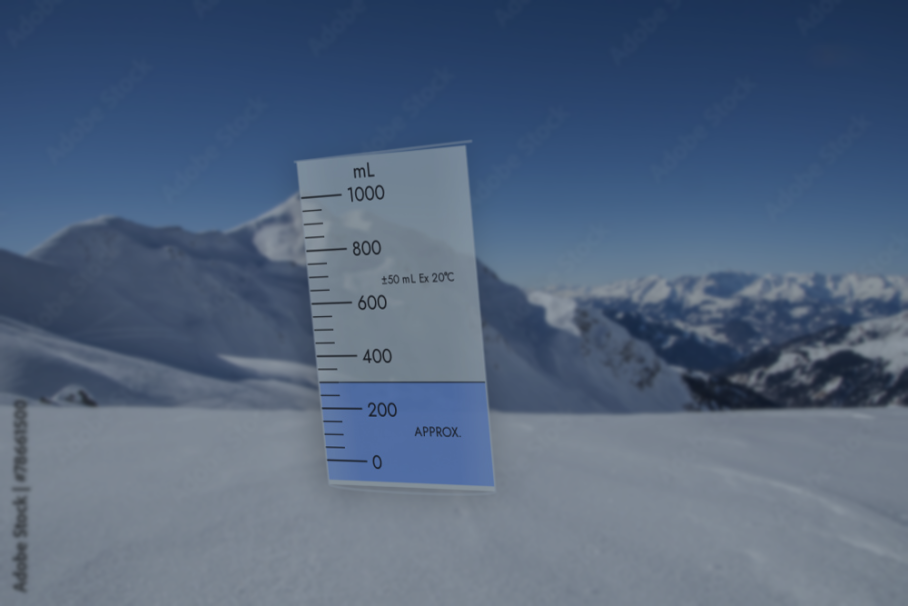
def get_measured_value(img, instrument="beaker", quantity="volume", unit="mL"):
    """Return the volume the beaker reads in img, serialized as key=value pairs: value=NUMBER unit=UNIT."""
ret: value=300 unit=mL
